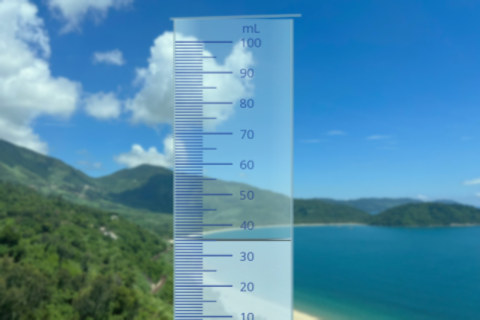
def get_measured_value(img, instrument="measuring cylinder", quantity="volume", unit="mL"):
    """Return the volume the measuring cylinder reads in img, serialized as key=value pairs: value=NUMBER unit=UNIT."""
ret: value=35 unit=mL
